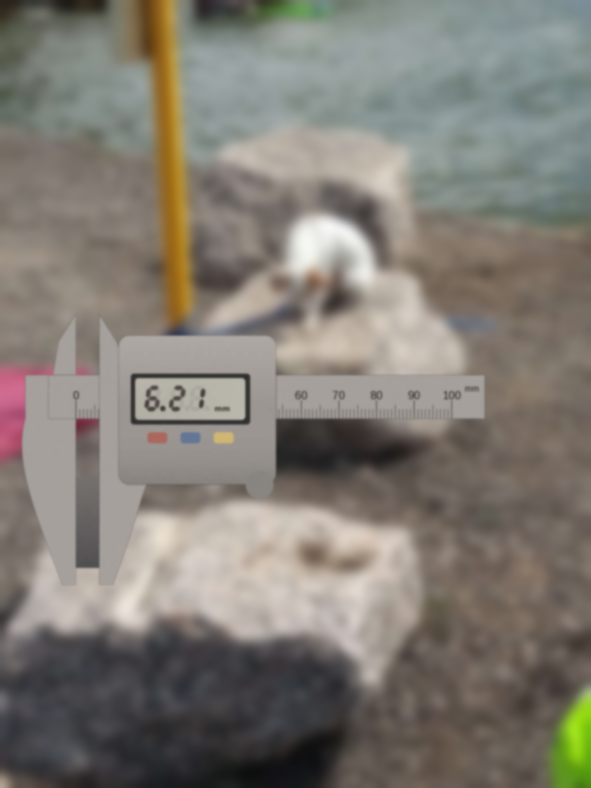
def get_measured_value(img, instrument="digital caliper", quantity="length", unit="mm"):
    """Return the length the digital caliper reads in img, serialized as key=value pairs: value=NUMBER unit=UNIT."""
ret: value=6.21 unit=mm
